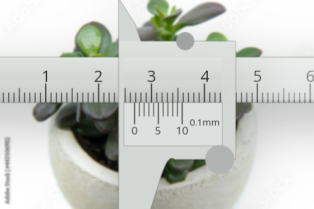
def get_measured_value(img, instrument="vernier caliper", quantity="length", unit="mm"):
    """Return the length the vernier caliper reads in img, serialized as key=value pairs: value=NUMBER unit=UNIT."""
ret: value=26.8 unit=mm
